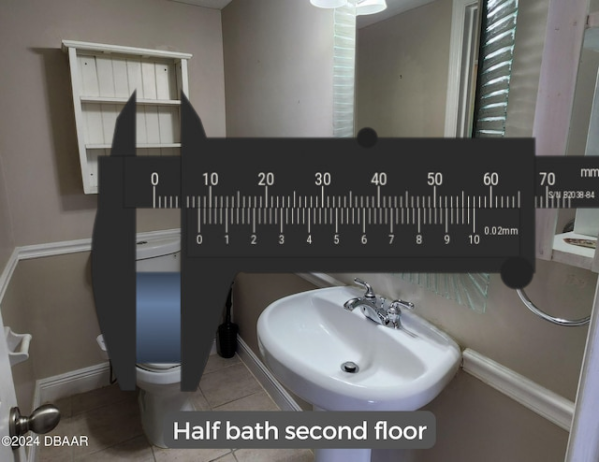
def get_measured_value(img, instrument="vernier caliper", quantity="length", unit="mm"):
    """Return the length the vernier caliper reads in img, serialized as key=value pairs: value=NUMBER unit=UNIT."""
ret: value=8.0 unit=mm
